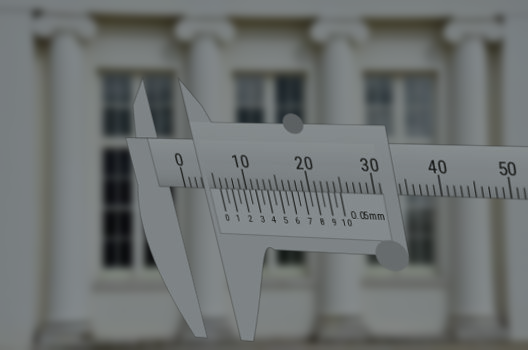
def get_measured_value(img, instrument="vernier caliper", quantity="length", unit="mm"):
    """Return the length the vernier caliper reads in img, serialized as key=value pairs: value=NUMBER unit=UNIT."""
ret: value=5.8 unit=mm
